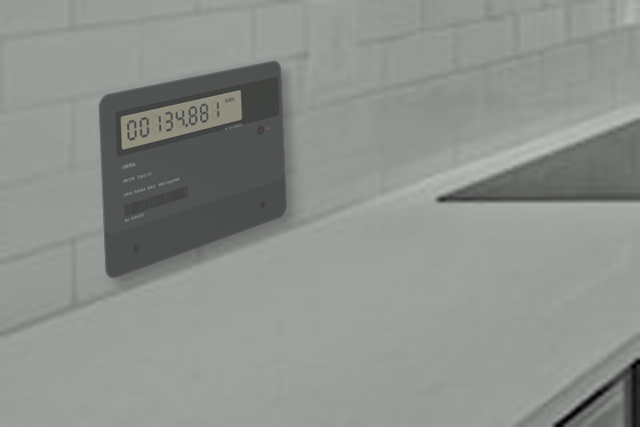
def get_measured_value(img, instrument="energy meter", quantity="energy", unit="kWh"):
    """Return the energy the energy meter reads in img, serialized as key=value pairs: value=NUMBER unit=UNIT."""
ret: value=134.881 unit=kWh
